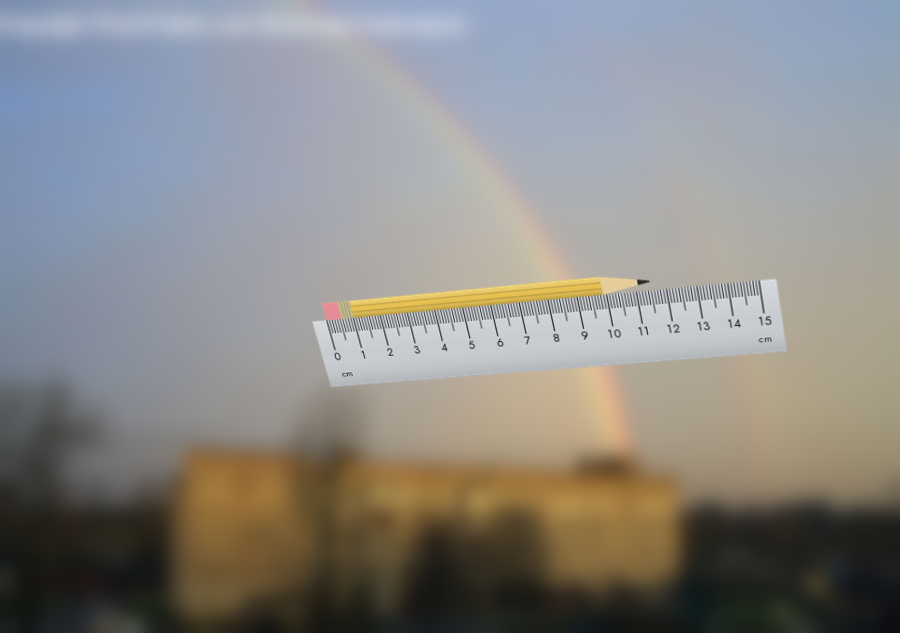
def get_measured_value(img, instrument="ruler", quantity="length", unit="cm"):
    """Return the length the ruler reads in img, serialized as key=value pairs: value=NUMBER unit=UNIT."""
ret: value=11.5 unit=cm
